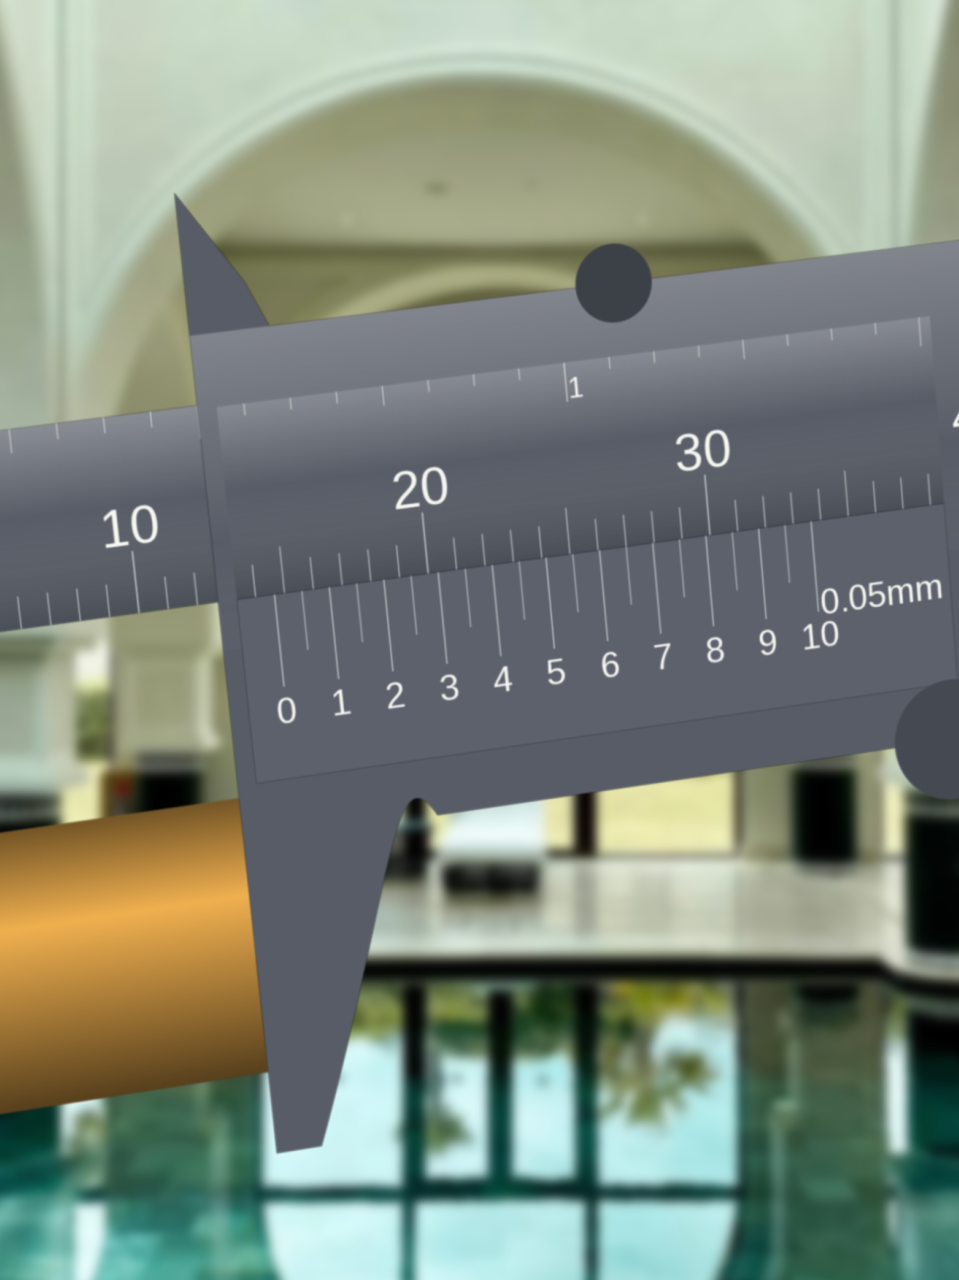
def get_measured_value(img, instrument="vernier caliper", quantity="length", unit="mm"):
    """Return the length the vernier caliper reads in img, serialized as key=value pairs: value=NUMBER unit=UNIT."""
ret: value=14.65 unit=mm
